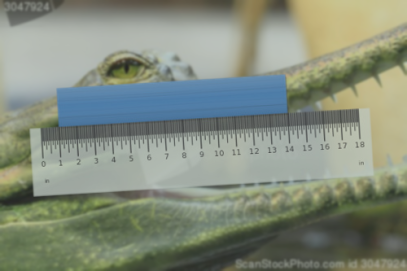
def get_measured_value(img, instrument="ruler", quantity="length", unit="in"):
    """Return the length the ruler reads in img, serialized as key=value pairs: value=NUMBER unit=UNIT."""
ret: value=13 unit=in
